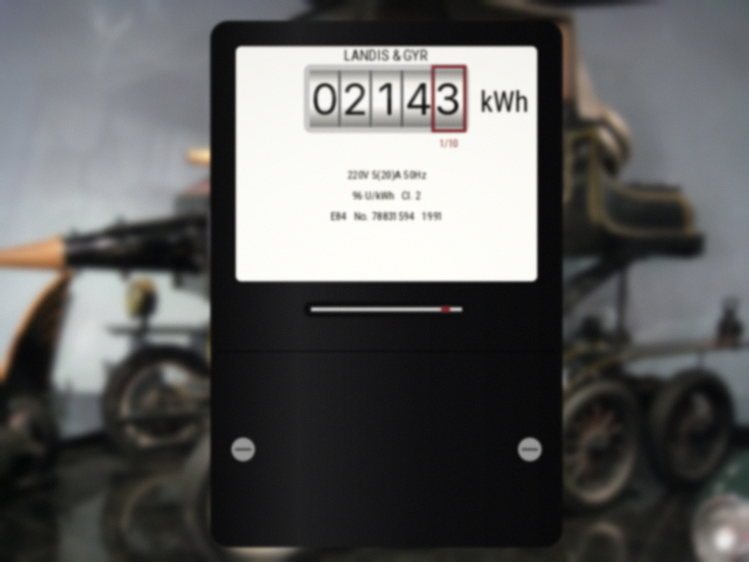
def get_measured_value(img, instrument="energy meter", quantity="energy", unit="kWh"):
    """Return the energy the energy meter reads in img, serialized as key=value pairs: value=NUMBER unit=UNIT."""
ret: value=214.3 unit=kWh
